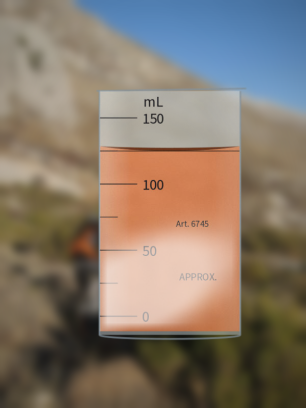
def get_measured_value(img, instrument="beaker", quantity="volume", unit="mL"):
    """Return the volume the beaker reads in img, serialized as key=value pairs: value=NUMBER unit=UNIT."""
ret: value=125 unit=mL
